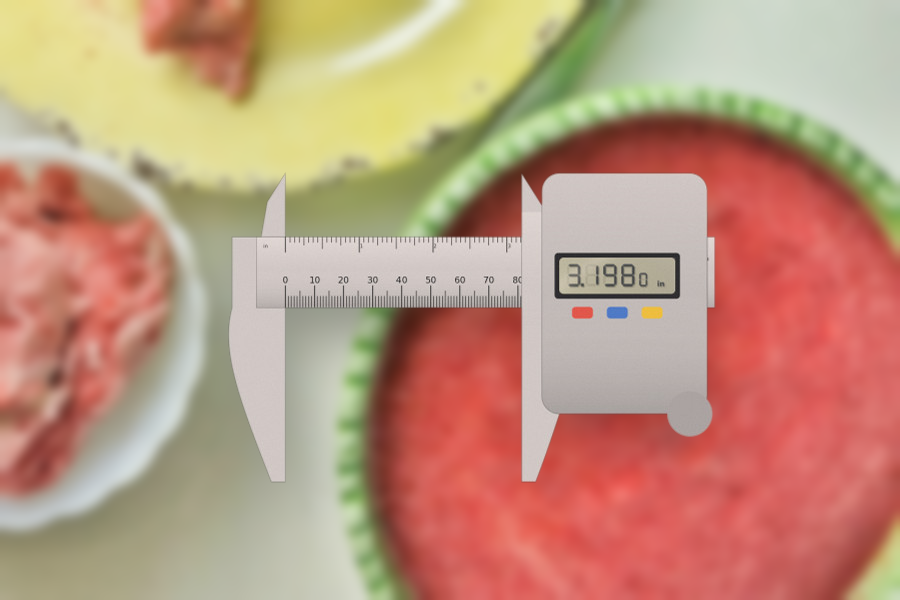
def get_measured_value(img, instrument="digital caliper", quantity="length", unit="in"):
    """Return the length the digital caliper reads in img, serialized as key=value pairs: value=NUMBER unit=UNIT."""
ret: value=3.1980 unit=in
